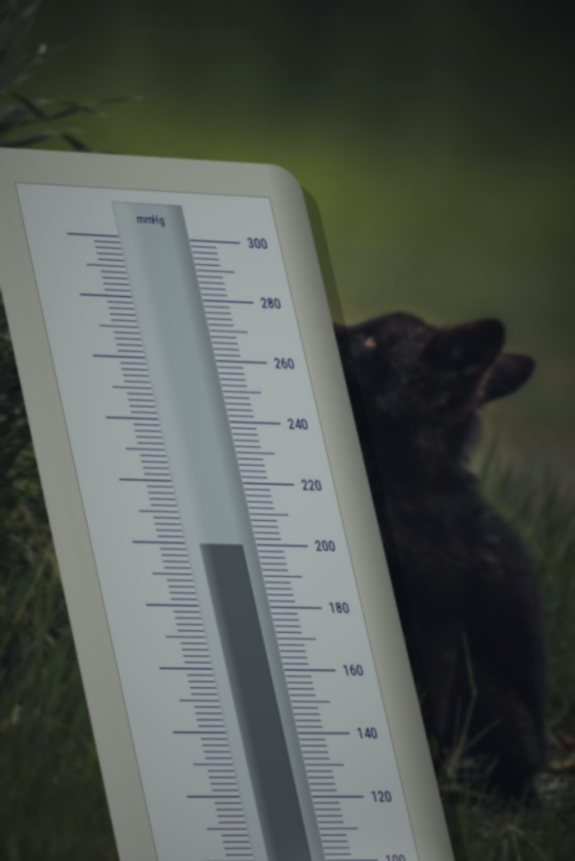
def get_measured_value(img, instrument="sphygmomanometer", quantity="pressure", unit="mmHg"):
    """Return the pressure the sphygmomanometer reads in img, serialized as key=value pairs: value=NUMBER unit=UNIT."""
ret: value=200 unit=mmHg
